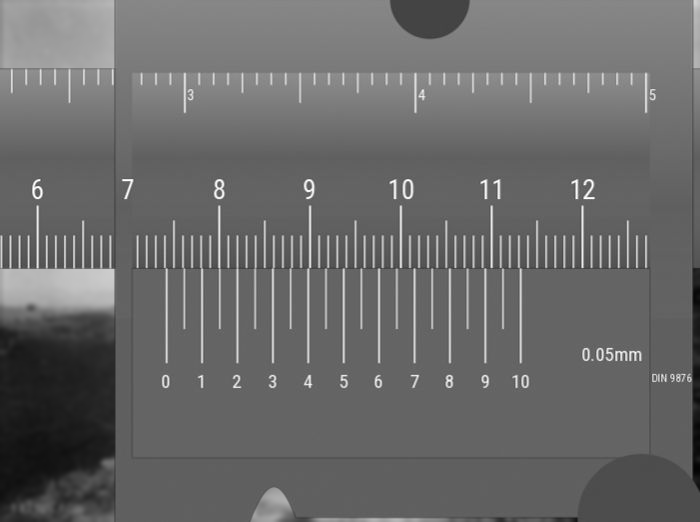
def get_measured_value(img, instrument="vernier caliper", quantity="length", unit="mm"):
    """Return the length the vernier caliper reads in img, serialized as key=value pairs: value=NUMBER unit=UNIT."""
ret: value=74.2 unit=mm
